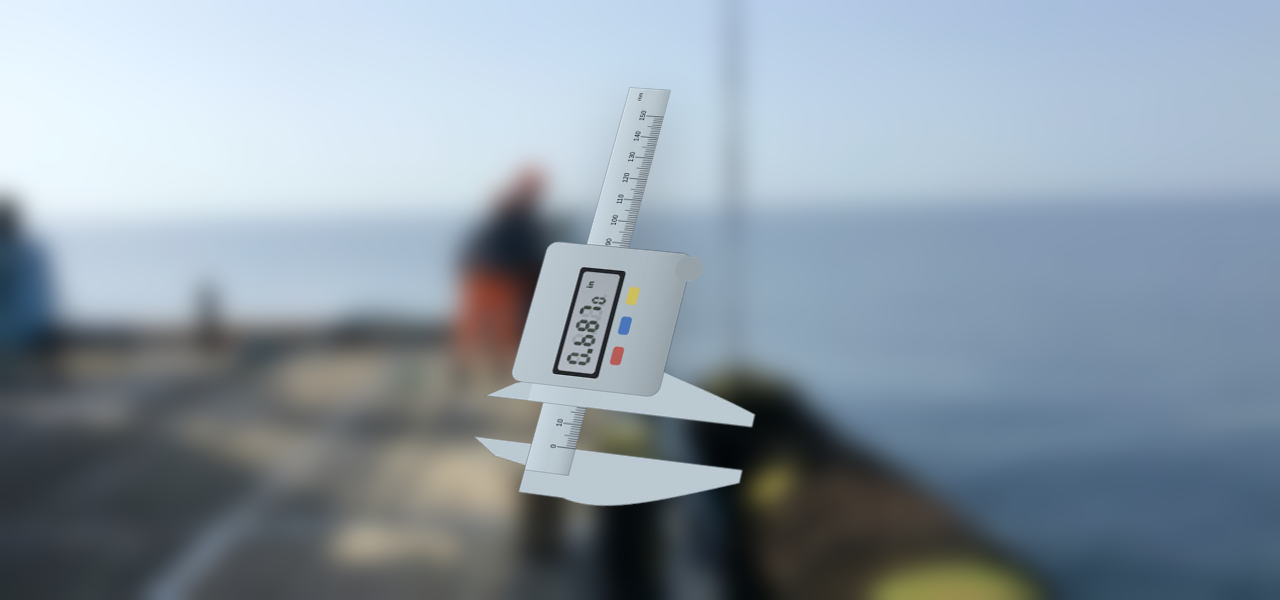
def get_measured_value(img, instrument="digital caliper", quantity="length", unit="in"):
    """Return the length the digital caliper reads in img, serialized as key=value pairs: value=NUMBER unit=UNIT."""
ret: value=0.6870 unit=in
